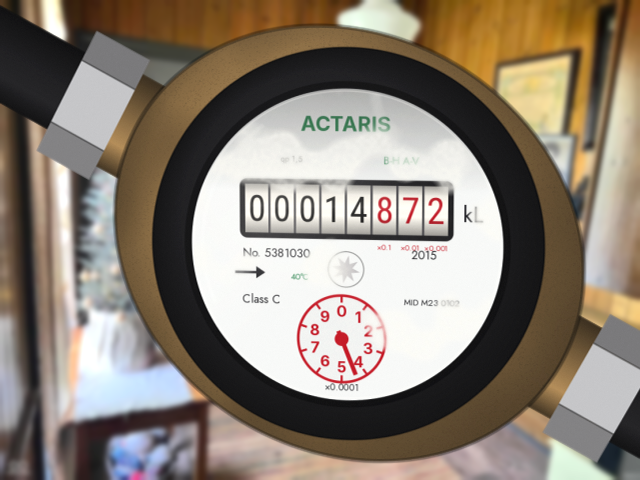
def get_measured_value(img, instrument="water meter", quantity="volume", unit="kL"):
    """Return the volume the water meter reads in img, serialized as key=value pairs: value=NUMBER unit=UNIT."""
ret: value=14.8724 unit=kL
